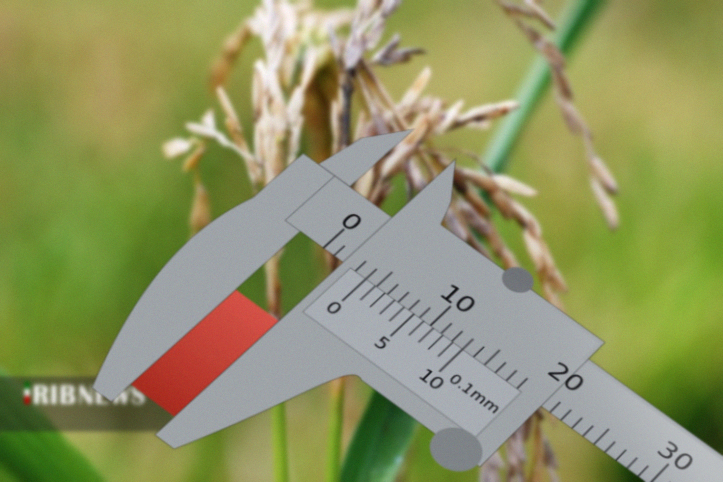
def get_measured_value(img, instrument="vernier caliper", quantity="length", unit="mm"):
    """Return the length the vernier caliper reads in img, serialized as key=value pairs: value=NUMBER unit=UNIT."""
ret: value=4.0 unit=mm
